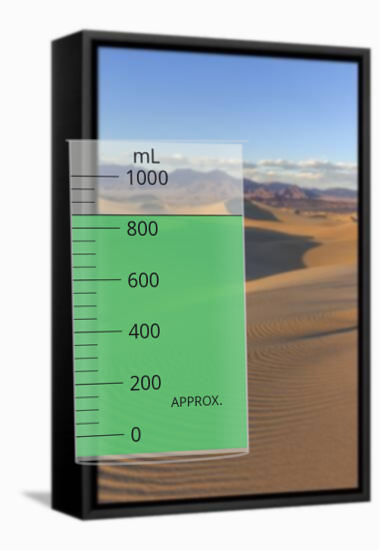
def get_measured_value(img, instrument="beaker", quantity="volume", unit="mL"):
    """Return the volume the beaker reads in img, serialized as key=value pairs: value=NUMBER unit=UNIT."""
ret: value=850 unit=mL
